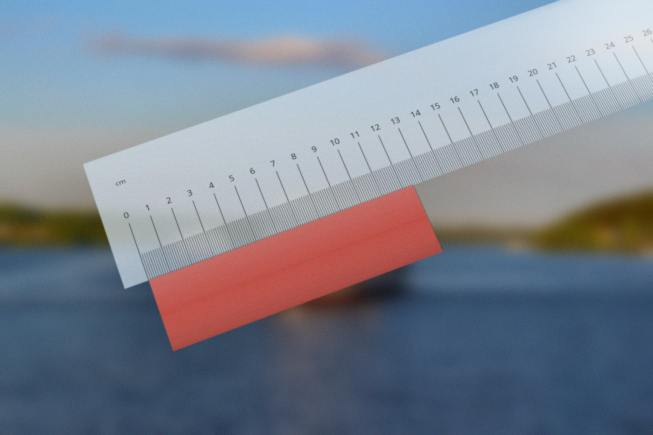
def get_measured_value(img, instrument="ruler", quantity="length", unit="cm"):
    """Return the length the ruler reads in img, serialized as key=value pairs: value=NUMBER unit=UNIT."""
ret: value=12.5 unit=cm
